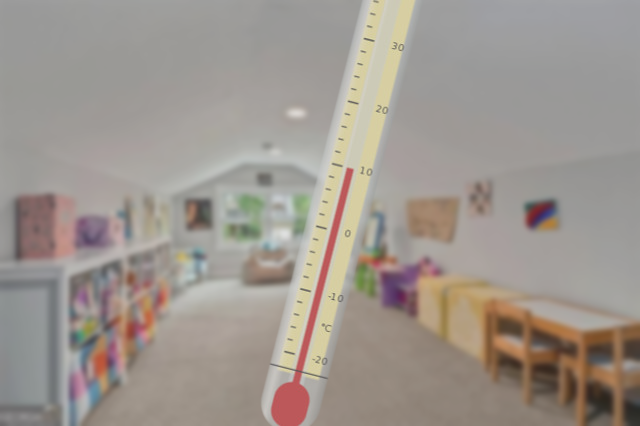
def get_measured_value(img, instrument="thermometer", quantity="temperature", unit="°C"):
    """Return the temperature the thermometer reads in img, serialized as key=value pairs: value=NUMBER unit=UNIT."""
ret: value=10 unit=°C
